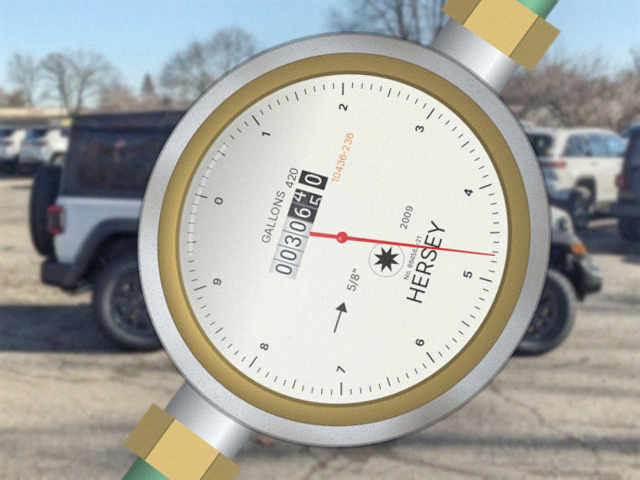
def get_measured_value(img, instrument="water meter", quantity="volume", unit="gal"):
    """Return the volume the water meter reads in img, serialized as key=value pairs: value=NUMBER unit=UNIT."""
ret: value=30644.7 unit=gal
